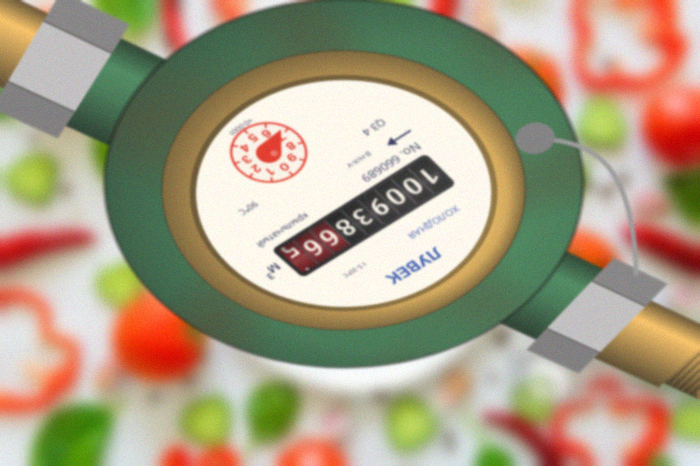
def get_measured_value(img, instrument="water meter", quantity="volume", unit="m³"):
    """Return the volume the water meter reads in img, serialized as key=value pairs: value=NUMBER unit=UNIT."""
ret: value=100938.6646 unit=m³
